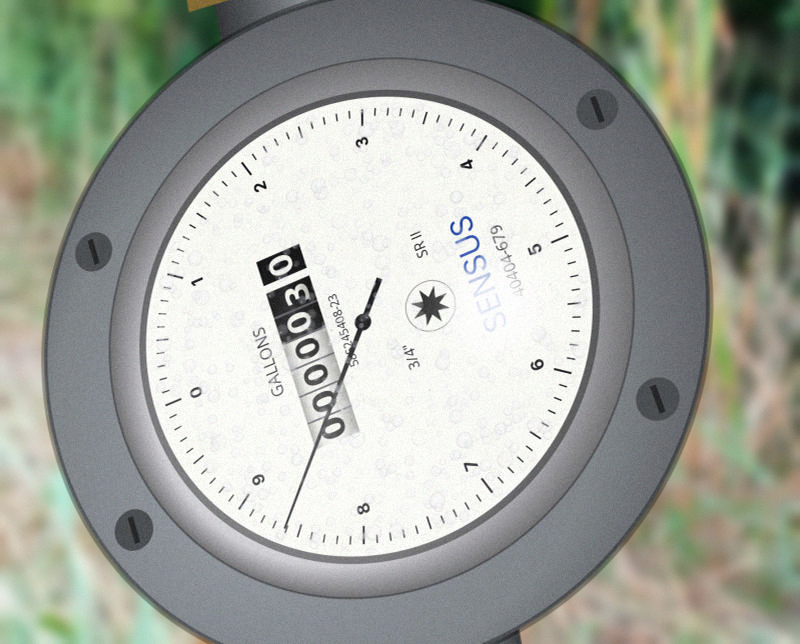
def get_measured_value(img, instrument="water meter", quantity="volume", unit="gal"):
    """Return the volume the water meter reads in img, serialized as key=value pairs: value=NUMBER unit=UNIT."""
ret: value=28.6 unit=gal
